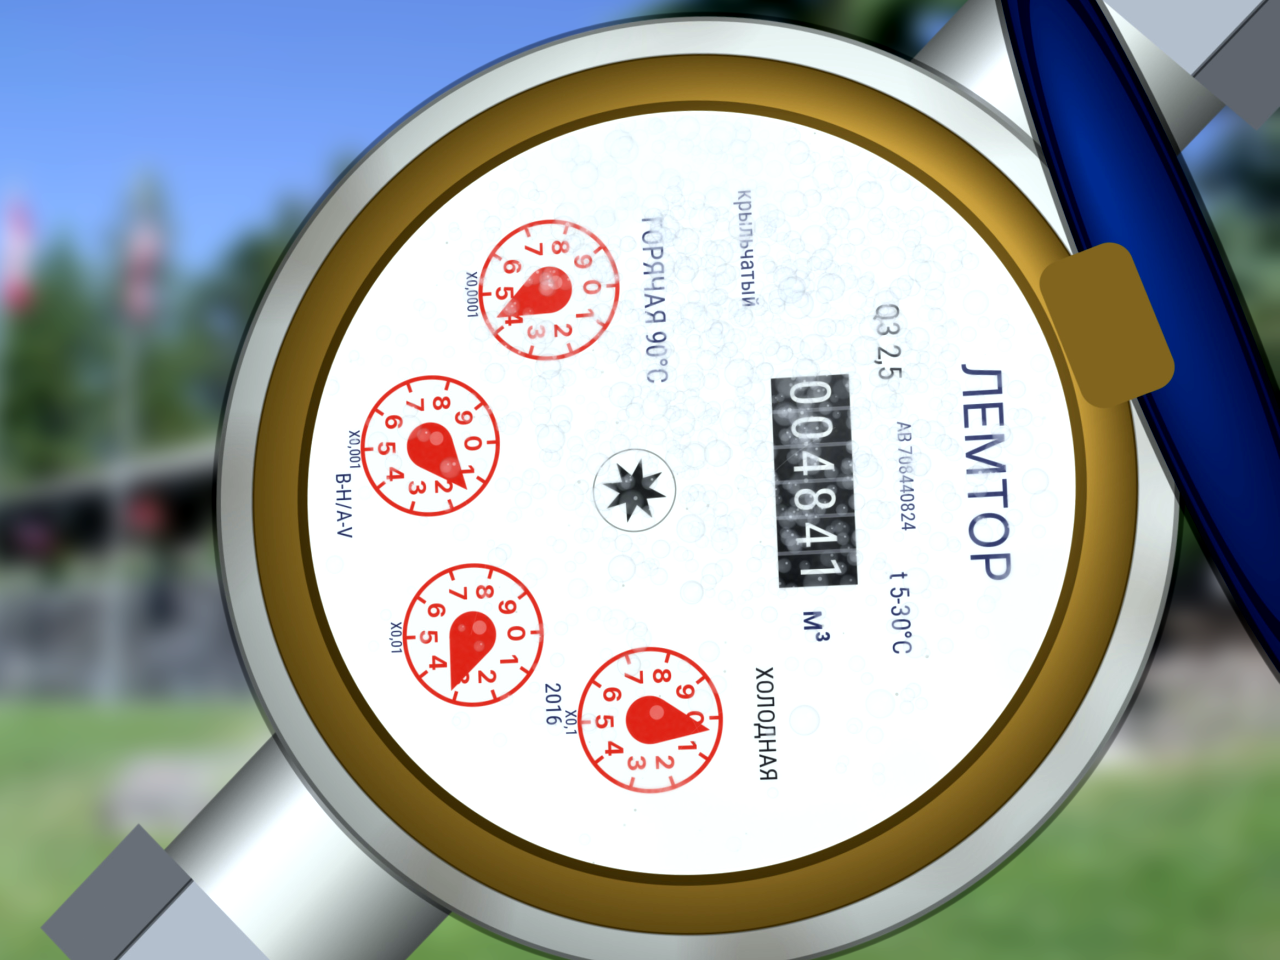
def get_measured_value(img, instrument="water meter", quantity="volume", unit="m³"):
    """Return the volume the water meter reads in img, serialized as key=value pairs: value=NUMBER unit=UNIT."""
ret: value=4841.0314 unit=m³
